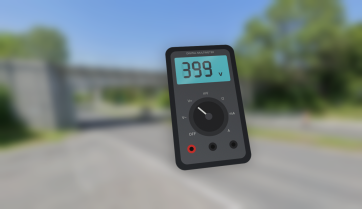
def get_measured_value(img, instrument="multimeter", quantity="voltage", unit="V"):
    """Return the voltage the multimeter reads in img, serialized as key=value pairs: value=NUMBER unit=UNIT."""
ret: value=399 unit=V
